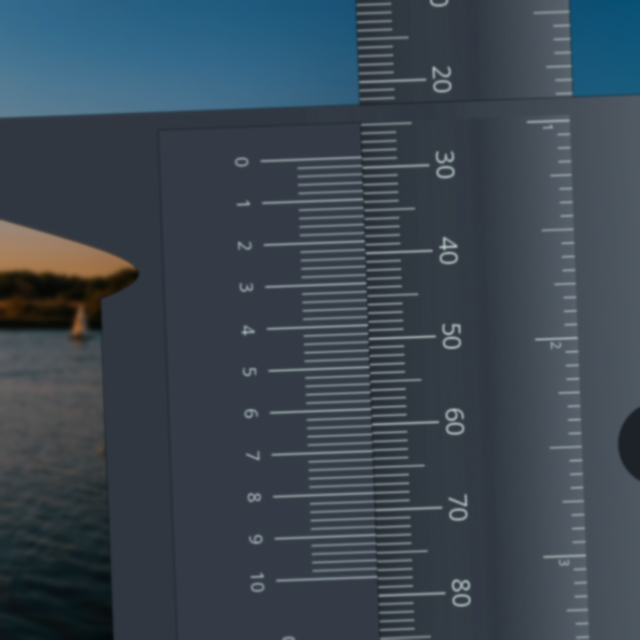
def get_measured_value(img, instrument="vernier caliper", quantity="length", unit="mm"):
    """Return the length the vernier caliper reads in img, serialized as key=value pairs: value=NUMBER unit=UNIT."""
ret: value=28.8 unit=mm
